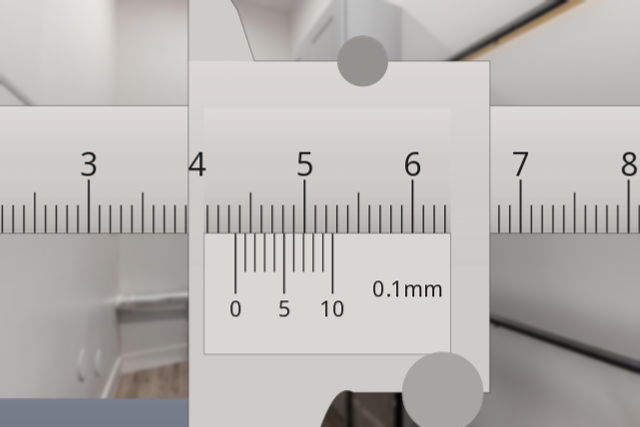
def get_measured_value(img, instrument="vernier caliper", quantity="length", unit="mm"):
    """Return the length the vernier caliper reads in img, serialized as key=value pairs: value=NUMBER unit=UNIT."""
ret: value=43.6 unit=mm
